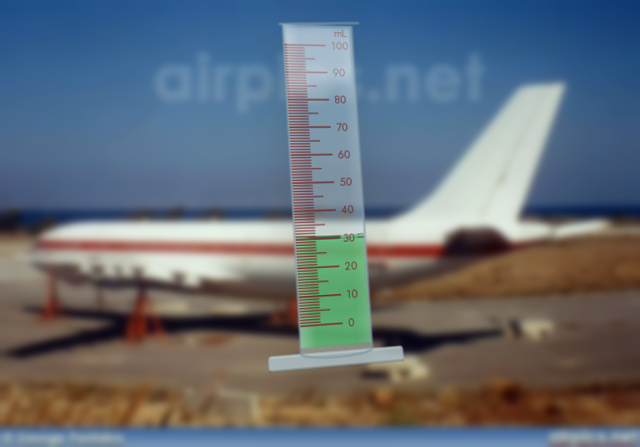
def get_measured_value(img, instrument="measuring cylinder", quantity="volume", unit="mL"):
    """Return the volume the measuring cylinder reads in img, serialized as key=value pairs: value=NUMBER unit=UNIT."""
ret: value=30 unit=mL
